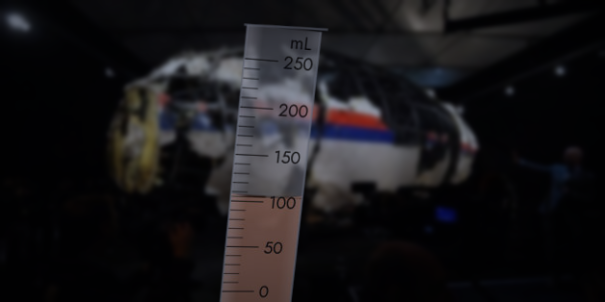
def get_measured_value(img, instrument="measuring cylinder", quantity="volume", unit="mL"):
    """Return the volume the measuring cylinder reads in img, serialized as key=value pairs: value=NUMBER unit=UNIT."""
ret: value=105 unit=mL
